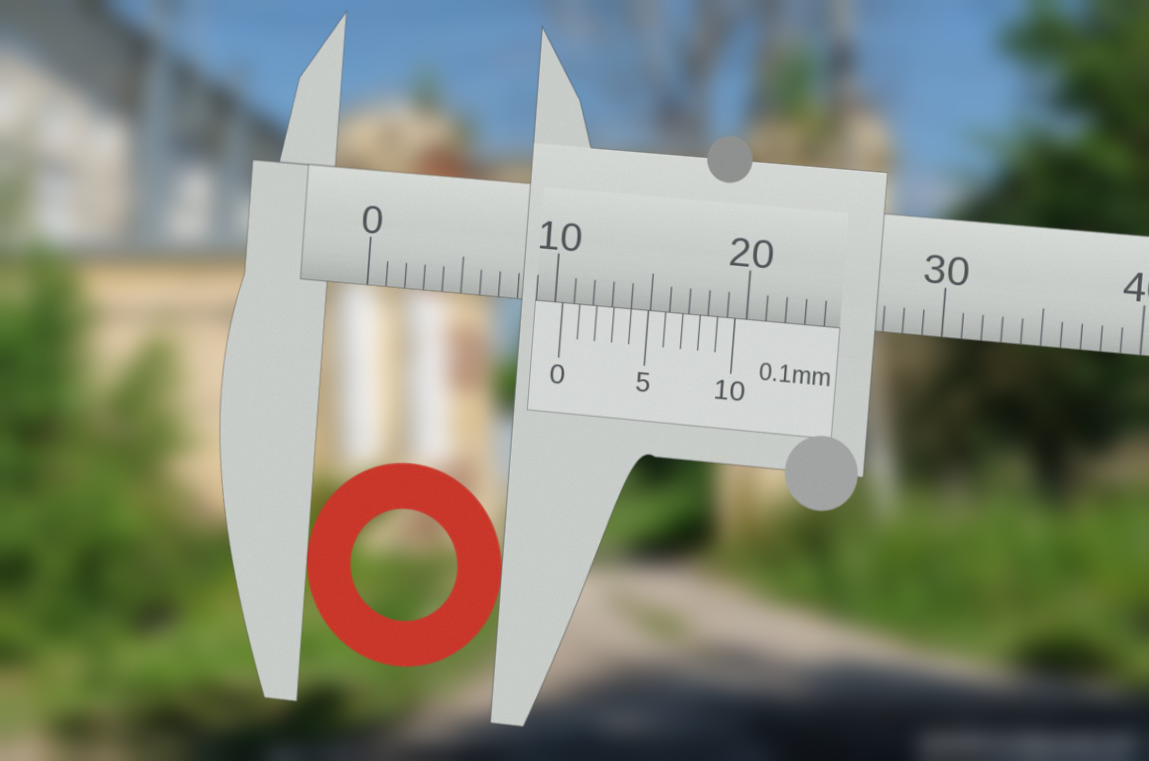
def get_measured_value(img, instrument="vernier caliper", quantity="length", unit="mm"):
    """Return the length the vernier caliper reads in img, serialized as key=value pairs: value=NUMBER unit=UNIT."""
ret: value=10.4 unit=mm
